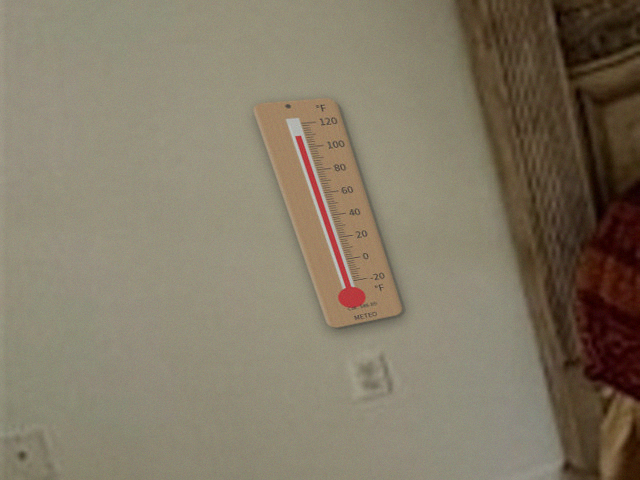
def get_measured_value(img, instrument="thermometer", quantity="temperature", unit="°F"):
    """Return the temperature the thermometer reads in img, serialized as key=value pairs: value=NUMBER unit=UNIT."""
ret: value=110 unit=°F
